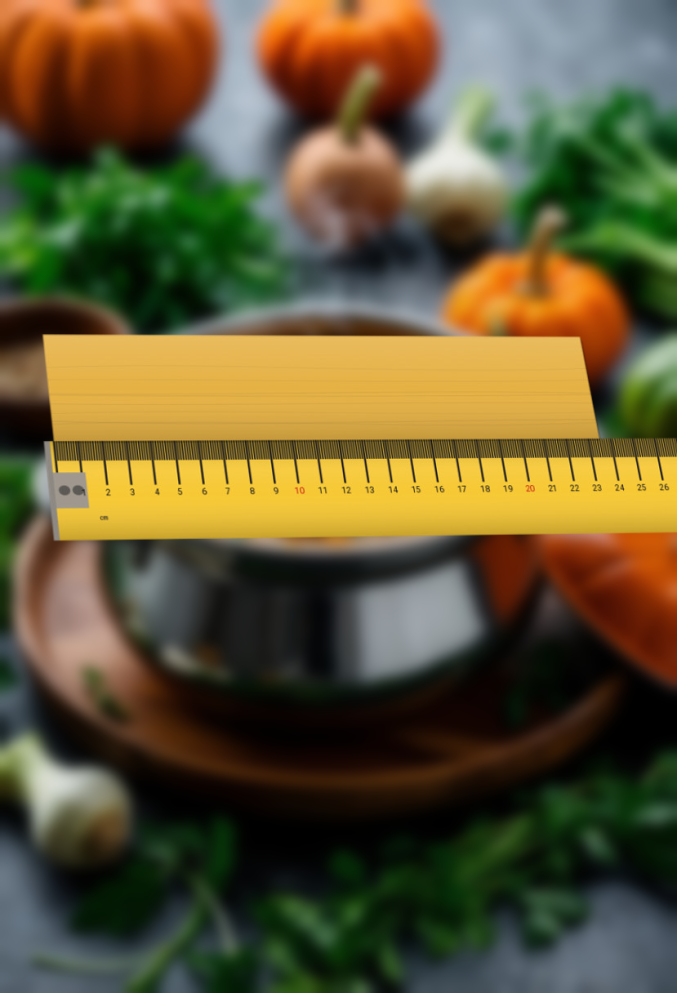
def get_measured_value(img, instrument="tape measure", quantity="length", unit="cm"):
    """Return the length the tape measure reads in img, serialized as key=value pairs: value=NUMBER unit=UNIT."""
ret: value=23.5 unit=cm
